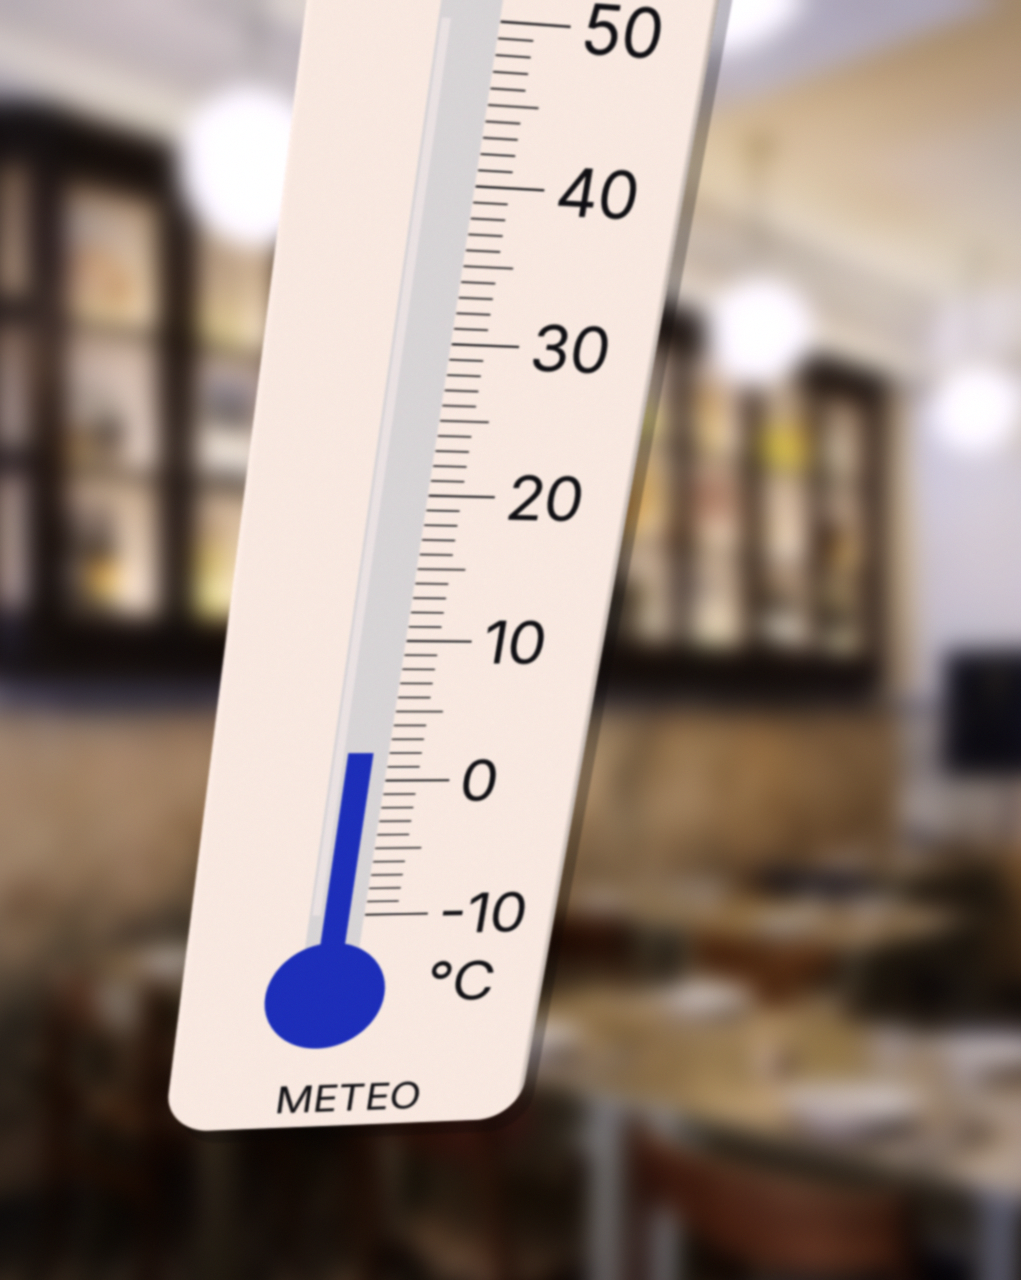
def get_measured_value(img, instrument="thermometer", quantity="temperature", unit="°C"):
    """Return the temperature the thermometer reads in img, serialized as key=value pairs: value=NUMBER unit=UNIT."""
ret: value=2 unit=°C
